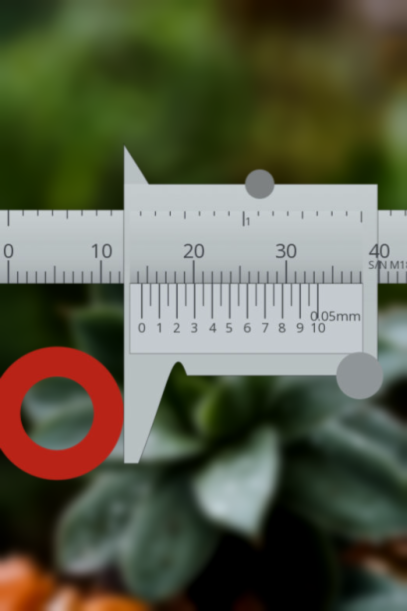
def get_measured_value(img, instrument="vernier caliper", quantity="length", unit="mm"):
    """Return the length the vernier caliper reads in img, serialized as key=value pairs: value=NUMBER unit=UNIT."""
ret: value=14.4 unit=mm
